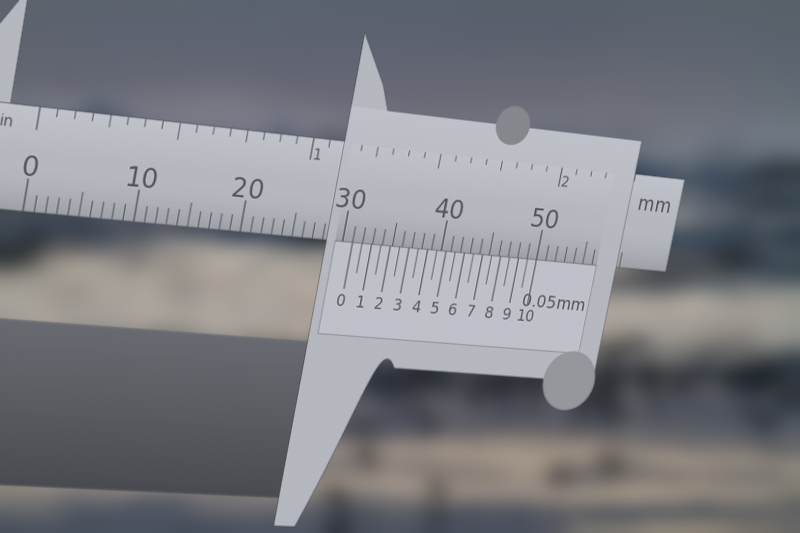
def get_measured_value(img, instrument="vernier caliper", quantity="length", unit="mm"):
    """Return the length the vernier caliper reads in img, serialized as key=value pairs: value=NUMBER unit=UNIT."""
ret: value=31.0 unit=mm
